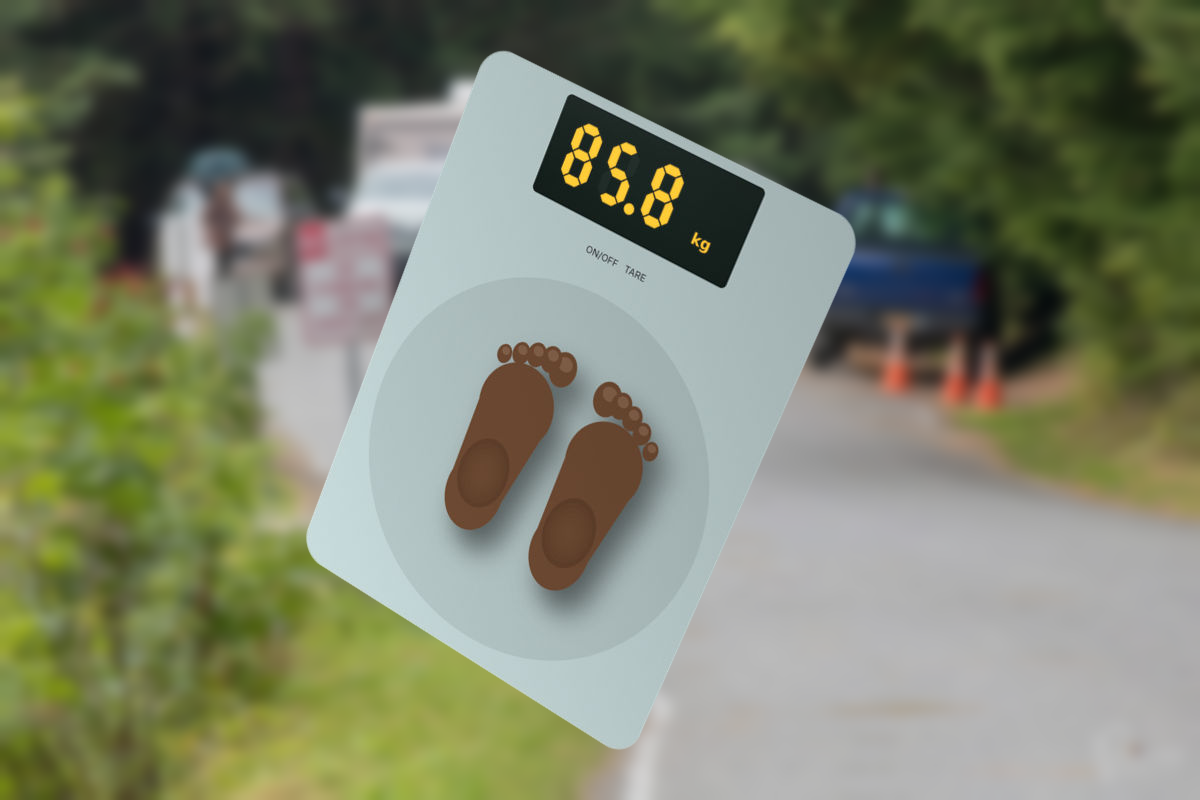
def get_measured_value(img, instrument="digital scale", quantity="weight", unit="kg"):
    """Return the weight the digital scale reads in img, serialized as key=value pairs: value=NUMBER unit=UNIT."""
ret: value=85.8 unit=kg
